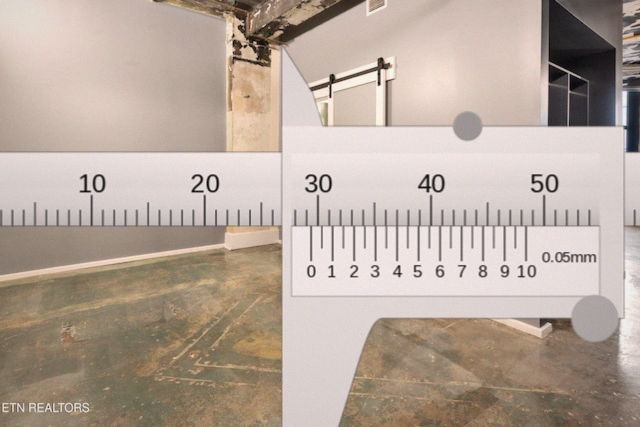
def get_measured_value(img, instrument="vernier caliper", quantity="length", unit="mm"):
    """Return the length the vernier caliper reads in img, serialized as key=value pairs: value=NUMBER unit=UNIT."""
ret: value=29.4 unit=mm
